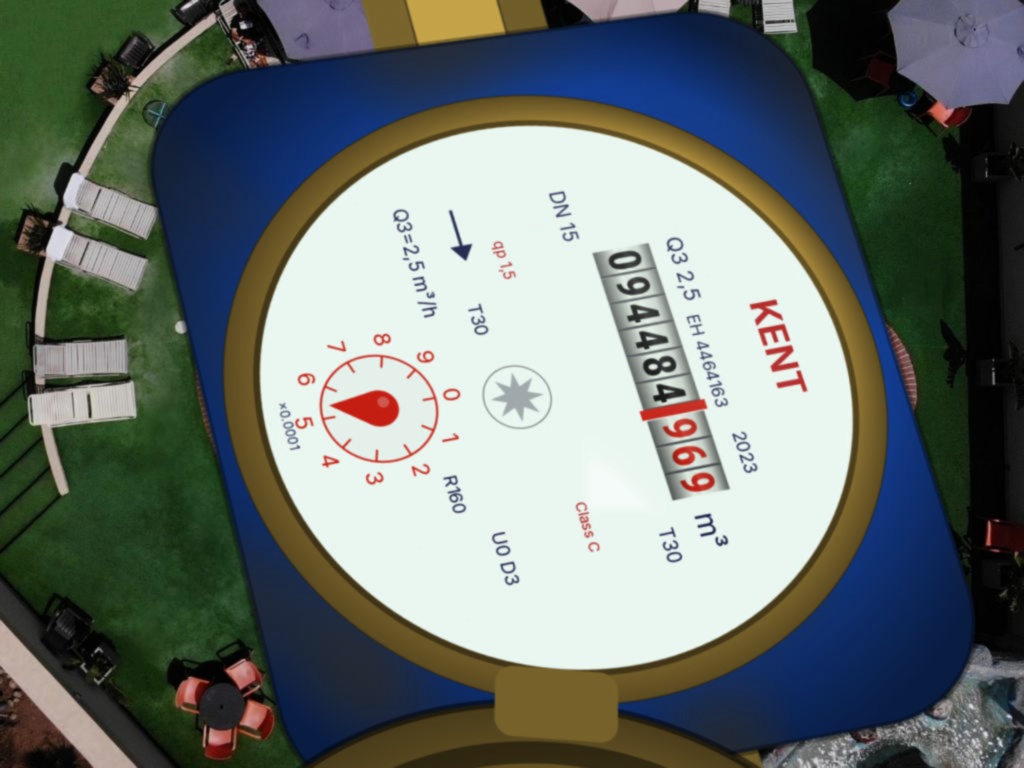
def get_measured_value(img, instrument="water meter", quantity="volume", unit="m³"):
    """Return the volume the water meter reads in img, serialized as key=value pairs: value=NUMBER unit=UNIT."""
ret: value=94484.9695 unit=m³
